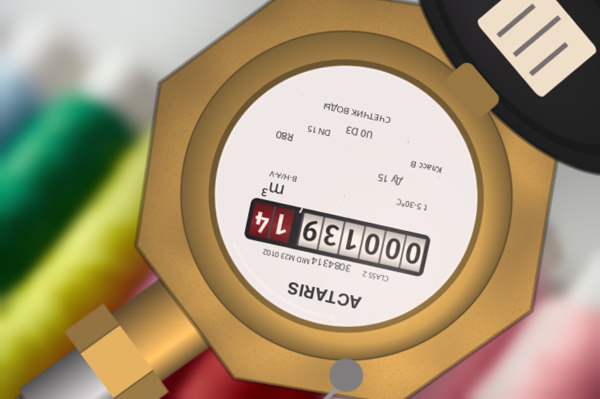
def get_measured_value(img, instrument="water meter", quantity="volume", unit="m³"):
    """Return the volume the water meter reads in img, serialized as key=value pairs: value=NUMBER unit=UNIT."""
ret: value=139.14 unit=m³
